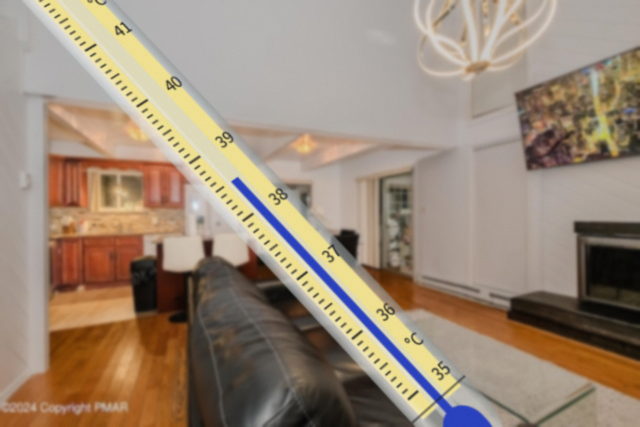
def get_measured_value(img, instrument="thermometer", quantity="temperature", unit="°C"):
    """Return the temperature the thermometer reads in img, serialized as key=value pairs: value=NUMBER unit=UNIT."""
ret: value=38.5 unit=°C
